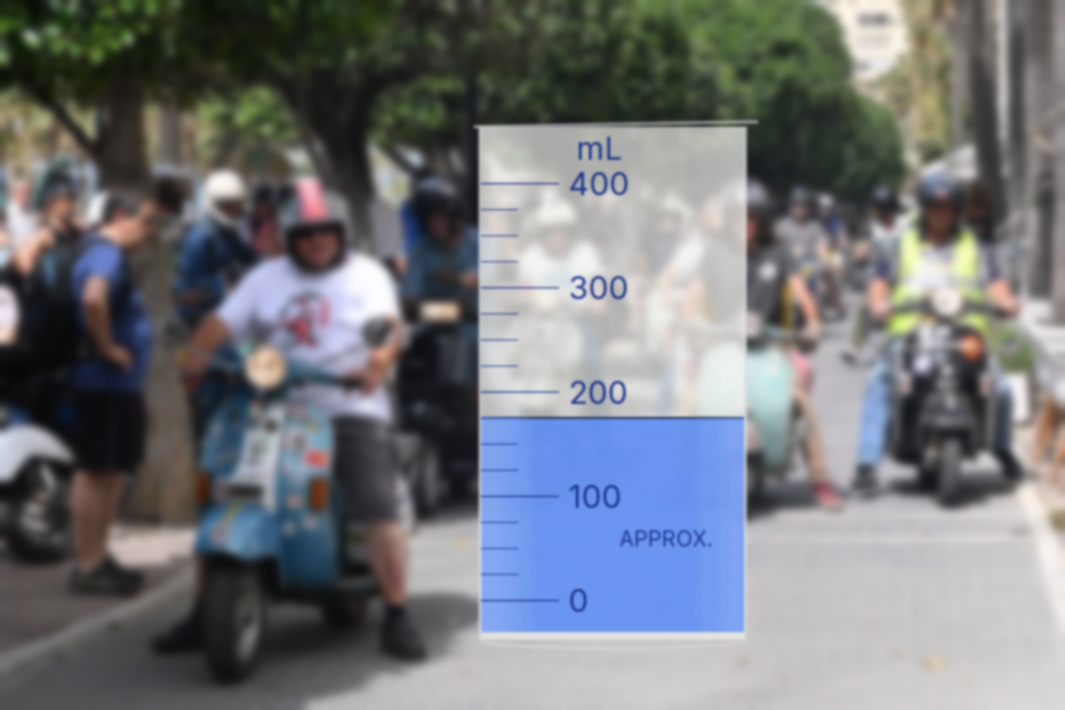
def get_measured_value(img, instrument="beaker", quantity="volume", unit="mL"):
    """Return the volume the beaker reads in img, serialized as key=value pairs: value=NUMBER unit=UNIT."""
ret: value=175 unit=mL
